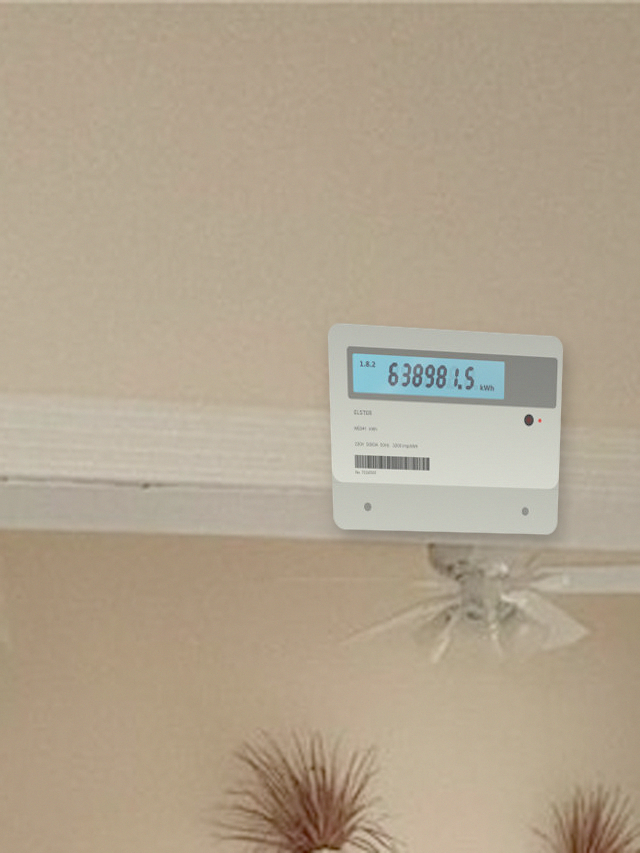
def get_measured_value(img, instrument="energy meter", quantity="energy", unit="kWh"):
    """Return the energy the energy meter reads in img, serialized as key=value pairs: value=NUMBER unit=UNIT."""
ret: value=638981.5 unit=kWh
